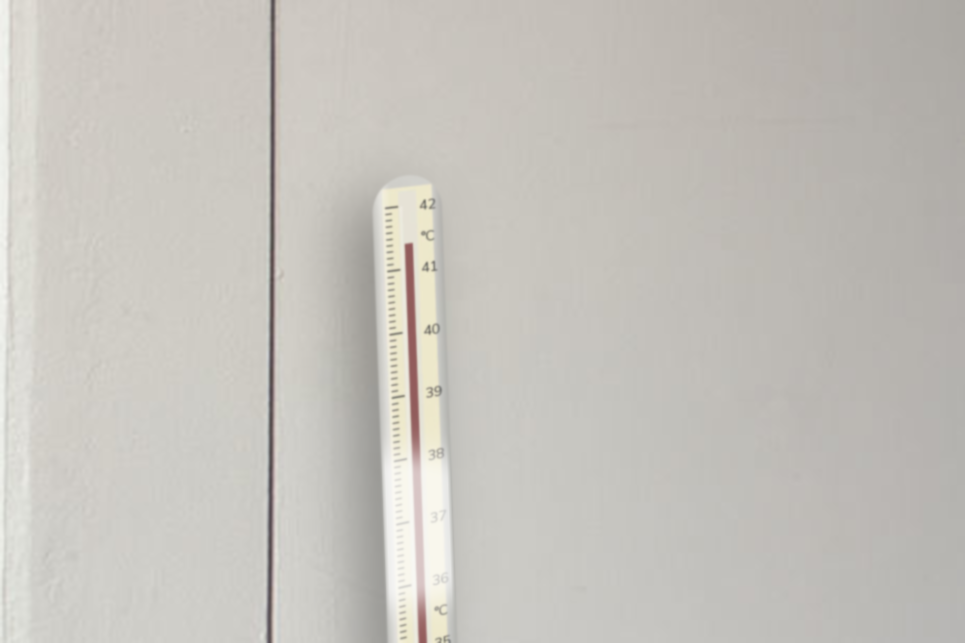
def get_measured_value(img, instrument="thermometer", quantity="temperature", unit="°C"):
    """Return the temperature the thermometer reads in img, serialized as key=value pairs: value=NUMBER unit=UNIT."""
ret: value=41.4 unit=°C
